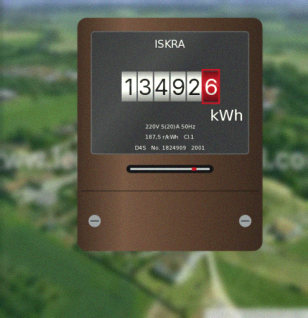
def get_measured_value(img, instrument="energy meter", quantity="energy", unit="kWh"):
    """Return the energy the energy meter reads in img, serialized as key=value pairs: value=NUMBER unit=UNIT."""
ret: value=13492.6 unit=kWh
